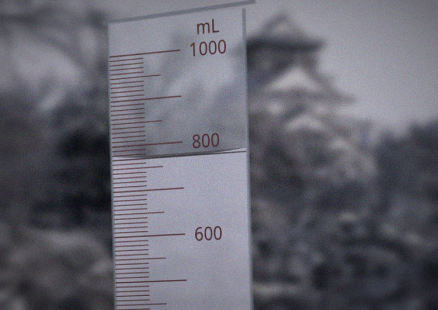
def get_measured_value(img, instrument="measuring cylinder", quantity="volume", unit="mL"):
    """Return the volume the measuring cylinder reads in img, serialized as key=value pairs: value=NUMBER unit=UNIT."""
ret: value=770 unit=mL
